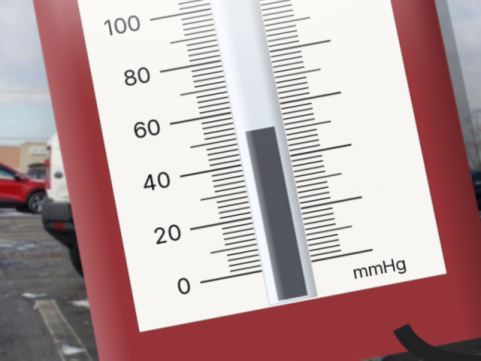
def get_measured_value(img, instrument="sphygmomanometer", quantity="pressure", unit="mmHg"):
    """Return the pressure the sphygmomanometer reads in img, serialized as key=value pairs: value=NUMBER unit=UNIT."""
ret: value=52 unit=mmHg
